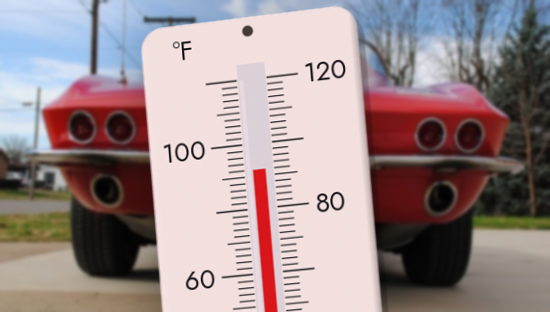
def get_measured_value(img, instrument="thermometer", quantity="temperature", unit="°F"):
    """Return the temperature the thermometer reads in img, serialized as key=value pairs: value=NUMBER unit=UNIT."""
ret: value=92 unit=°F
